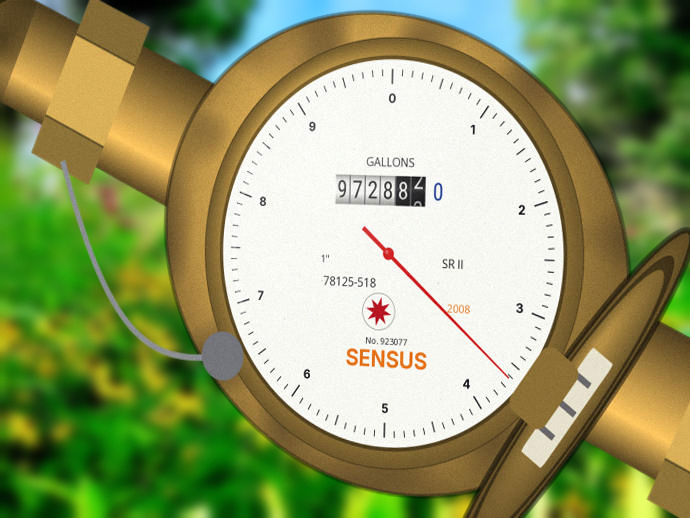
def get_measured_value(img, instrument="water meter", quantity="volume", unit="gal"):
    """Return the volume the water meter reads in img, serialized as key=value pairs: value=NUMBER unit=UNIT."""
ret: value=9728823.6 unit=gal
